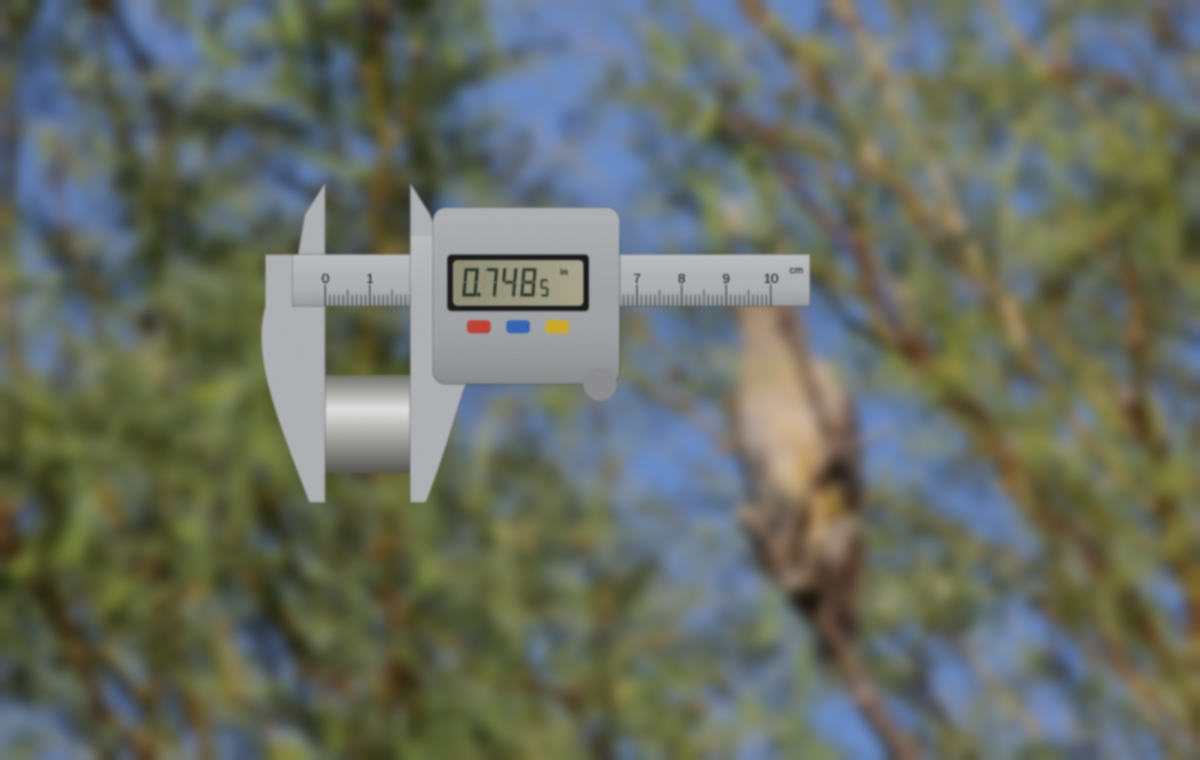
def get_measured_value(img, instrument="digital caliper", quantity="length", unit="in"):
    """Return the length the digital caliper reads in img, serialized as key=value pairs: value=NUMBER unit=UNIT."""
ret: value=0.7485 unit=in
